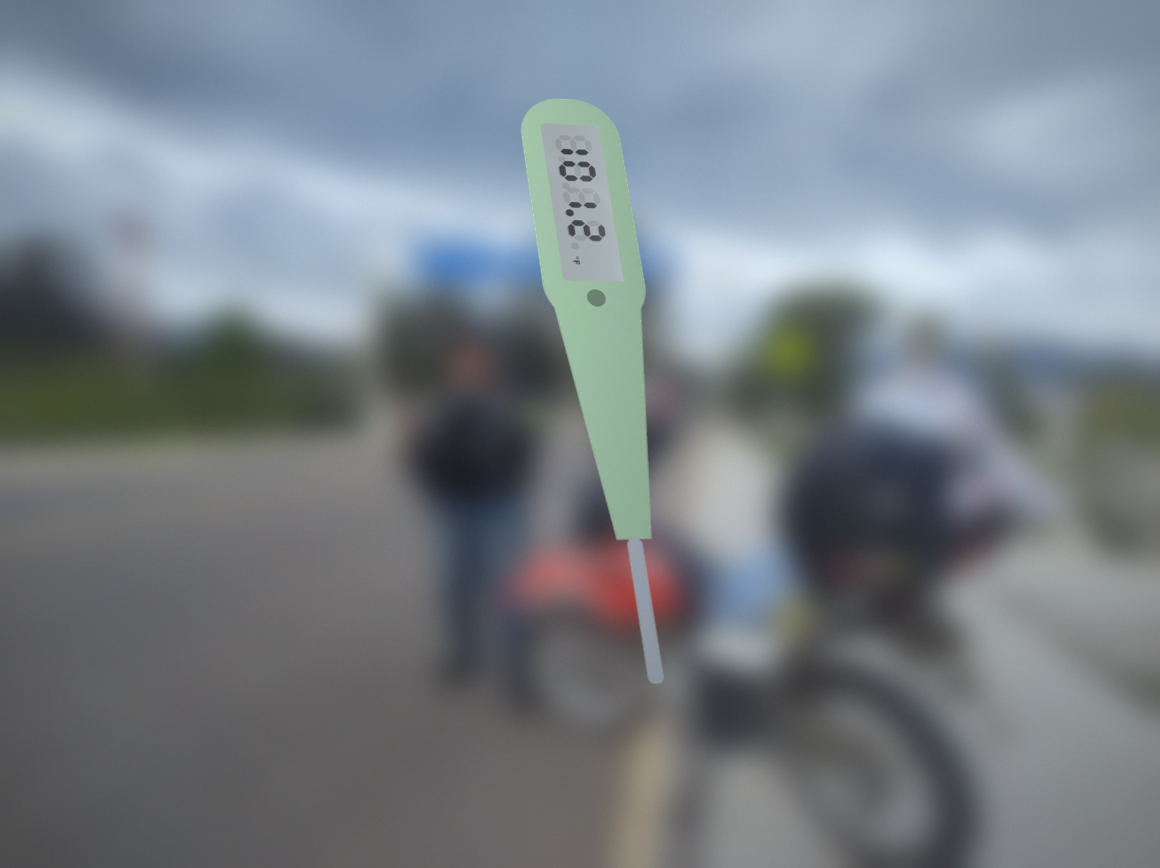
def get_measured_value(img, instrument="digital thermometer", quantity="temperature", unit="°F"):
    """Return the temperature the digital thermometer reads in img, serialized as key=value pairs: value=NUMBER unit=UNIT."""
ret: value=101.2 unit=°F
